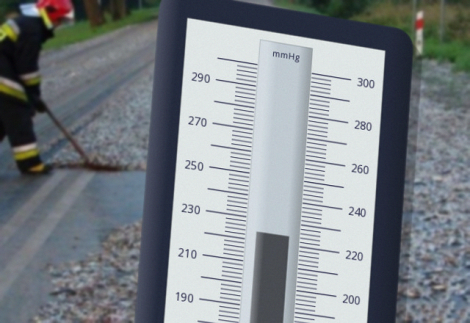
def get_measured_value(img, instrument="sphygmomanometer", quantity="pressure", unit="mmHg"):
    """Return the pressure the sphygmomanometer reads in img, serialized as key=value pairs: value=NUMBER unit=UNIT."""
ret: value=224 unit=mmHg
